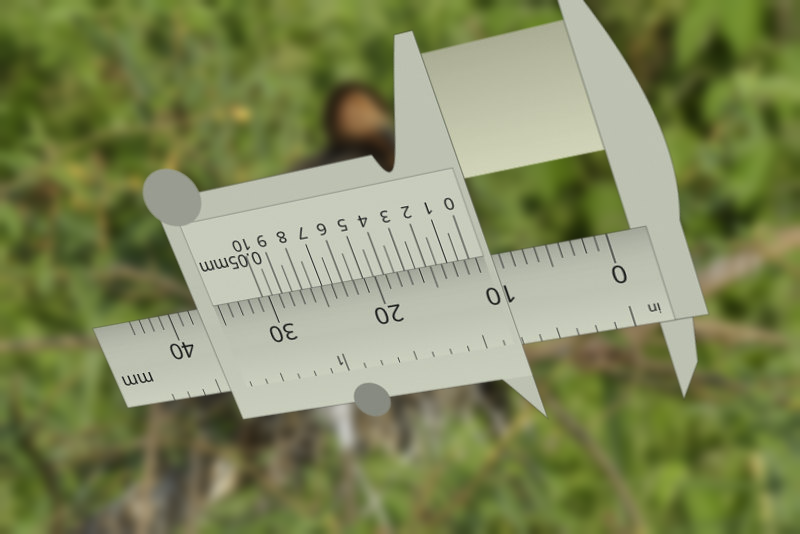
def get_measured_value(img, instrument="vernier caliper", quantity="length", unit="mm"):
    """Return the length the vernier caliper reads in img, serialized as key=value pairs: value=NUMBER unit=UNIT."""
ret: value=11.6 unit=mm
